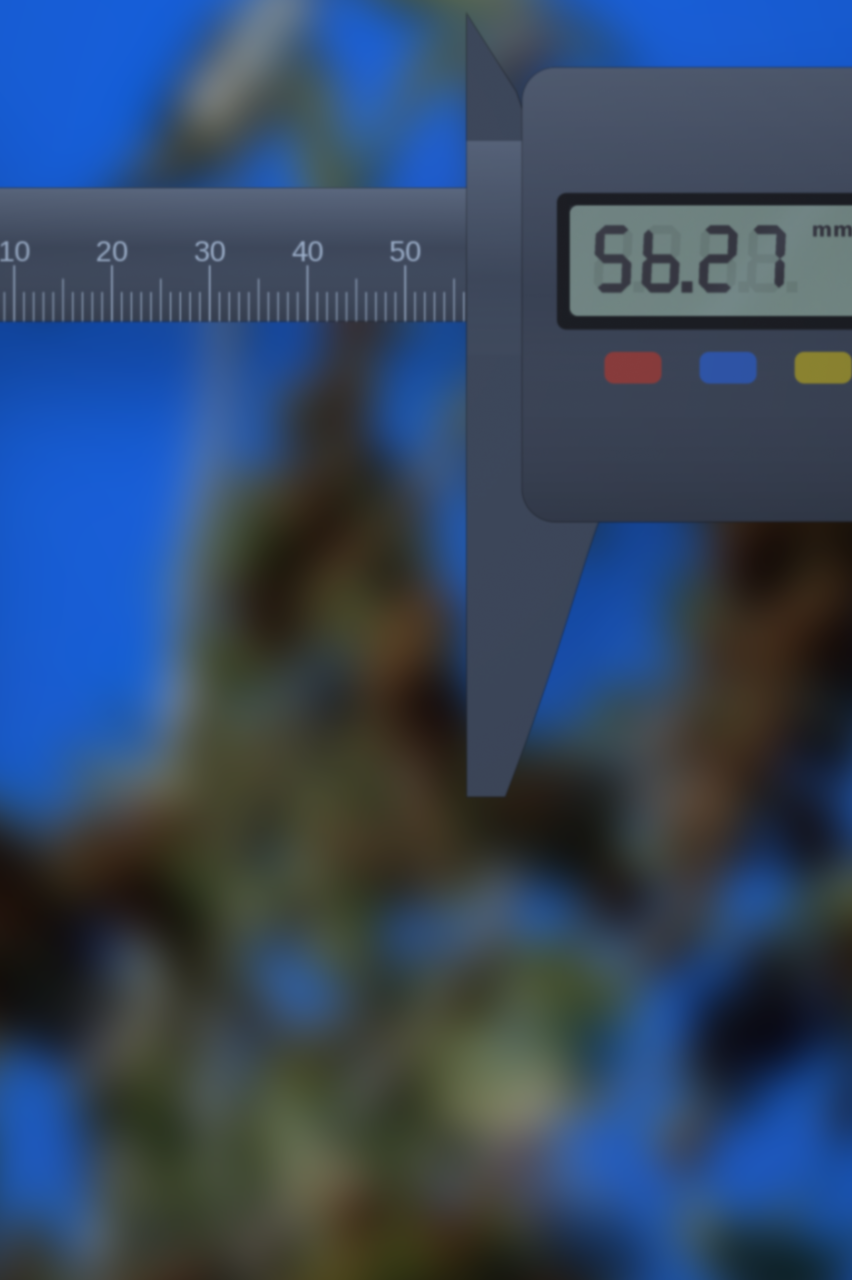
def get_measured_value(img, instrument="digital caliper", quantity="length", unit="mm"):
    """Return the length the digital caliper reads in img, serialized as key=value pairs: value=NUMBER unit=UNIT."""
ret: value=56.27 unit=mm
